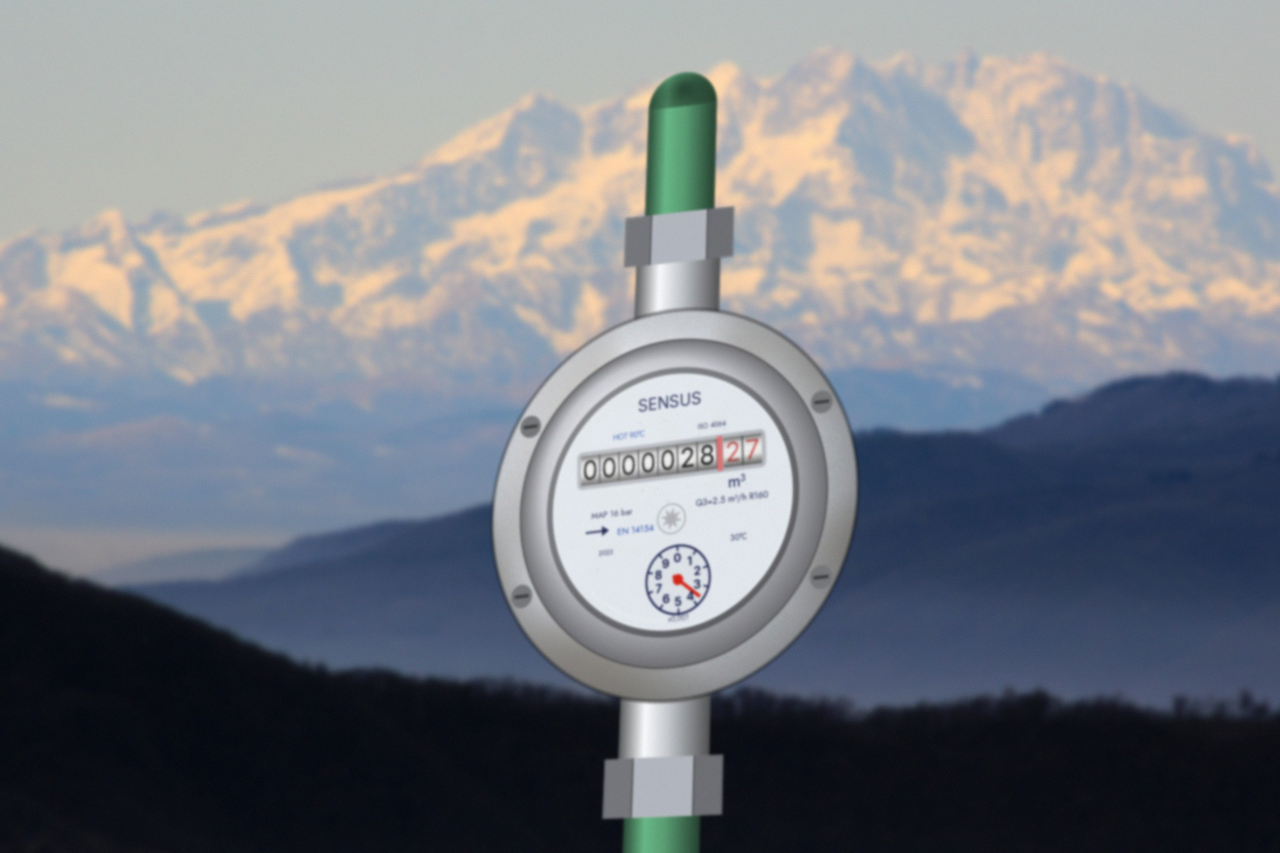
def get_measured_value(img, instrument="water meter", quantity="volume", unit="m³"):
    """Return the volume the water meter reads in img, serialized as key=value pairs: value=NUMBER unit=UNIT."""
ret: value=28.273 unit=m³
